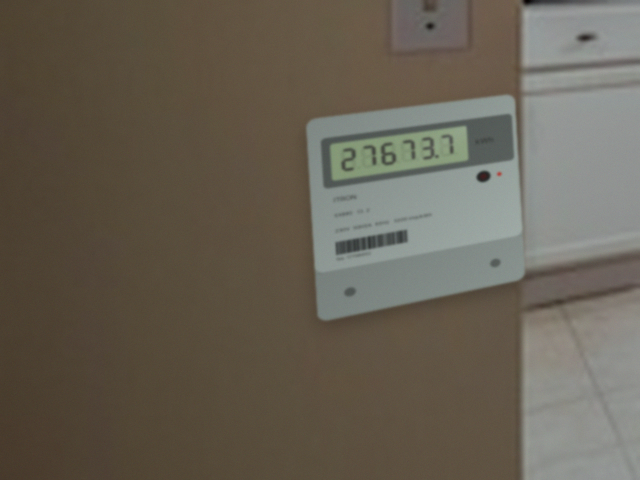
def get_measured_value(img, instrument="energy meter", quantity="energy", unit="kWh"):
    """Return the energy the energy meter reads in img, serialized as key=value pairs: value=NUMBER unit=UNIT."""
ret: value=27673.7 unit=kWh
